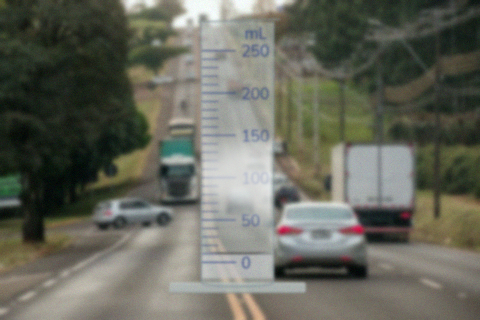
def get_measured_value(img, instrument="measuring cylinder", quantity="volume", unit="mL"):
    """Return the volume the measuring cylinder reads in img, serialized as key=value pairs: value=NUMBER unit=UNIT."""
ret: value=10 unit=mL
